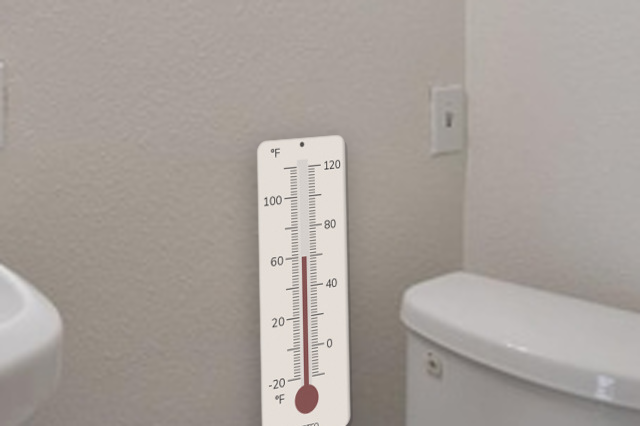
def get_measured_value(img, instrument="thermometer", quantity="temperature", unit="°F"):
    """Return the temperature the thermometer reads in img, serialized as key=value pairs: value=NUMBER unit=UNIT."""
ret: value=60 unit=°F
